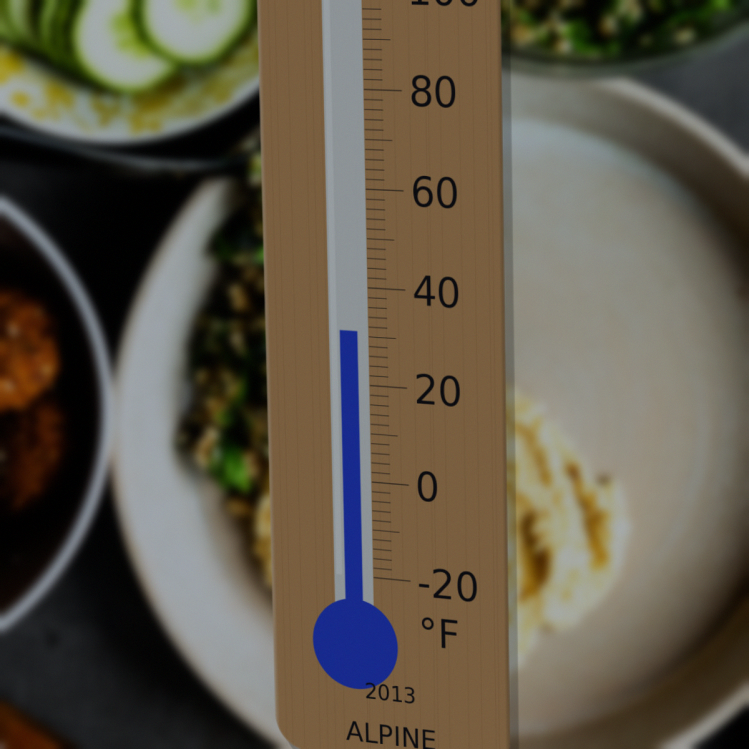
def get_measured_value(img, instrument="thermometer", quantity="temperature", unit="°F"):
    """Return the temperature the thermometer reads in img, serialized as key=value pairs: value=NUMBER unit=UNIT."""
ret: value=31 unit=°F
